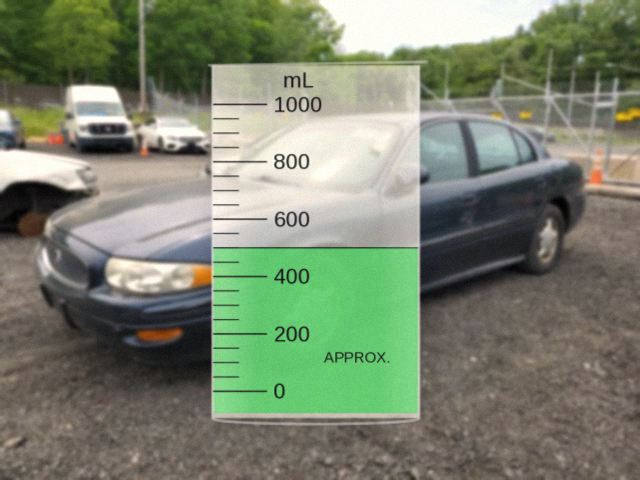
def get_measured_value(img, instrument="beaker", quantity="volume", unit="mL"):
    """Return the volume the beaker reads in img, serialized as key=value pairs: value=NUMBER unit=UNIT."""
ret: value=500 unit=mL
